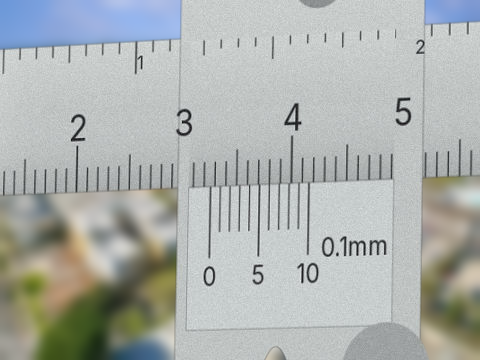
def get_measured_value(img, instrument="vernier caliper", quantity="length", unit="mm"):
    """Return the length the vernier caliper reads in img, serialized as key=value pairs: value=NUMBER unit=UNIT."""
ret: value=32.6 unit=mm
